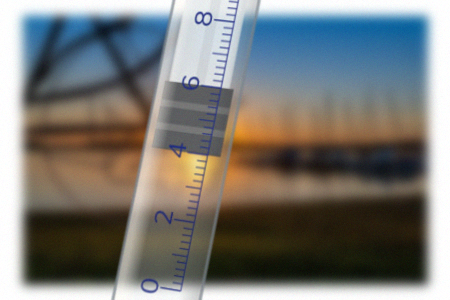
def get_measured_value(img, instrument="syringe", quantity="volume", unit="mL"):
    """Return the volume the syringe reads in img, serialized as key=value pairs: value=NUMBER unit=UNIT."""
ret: value=4 unit=mL
